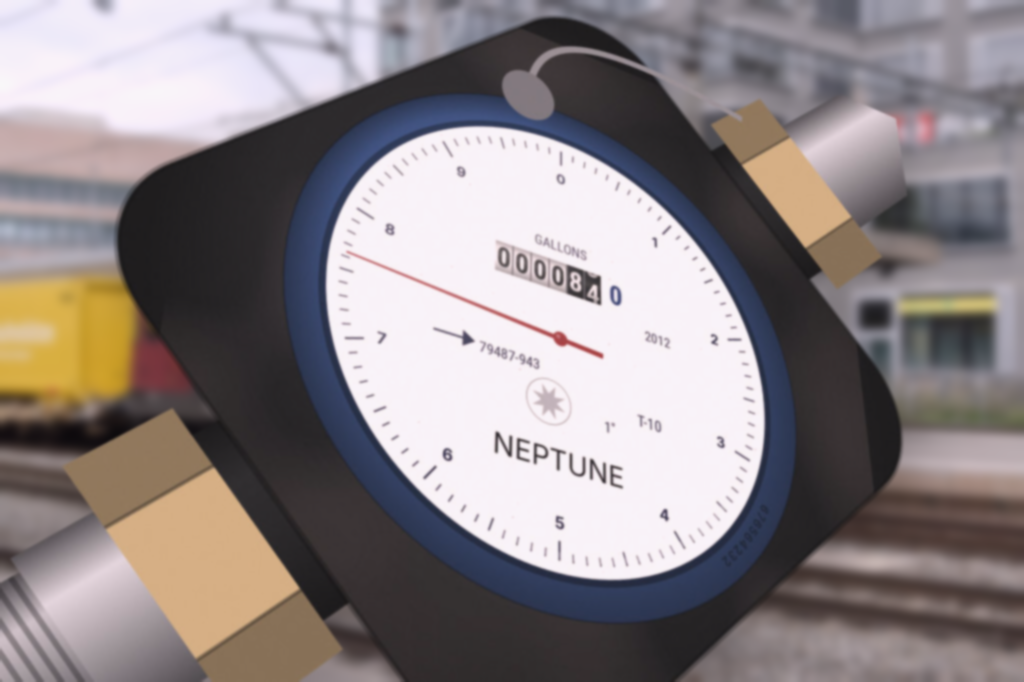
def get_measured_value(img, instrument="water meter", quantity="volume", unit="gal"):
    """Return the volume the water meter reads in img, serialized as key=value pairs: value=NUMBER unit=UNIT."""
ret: value=837.6 unit=gal
